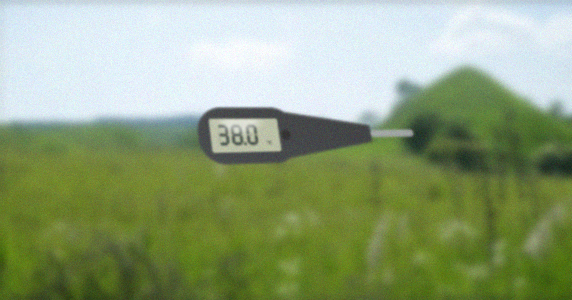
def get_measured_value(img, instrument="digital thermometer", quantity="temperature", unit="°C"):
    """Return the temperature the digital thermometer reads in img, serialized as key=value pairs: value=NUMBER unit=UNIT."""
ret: value=38.0 unit=°C
